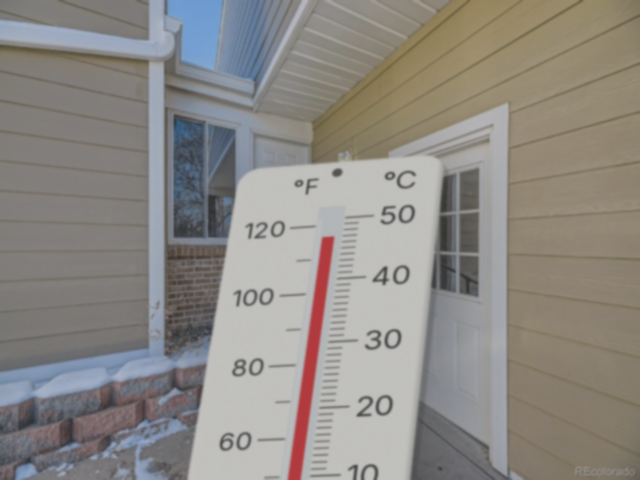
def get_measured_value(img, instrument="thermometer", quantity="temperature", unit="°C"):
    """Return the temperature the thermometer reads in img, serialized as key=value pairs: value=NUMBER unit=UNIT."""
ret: value=47 unit=°C
